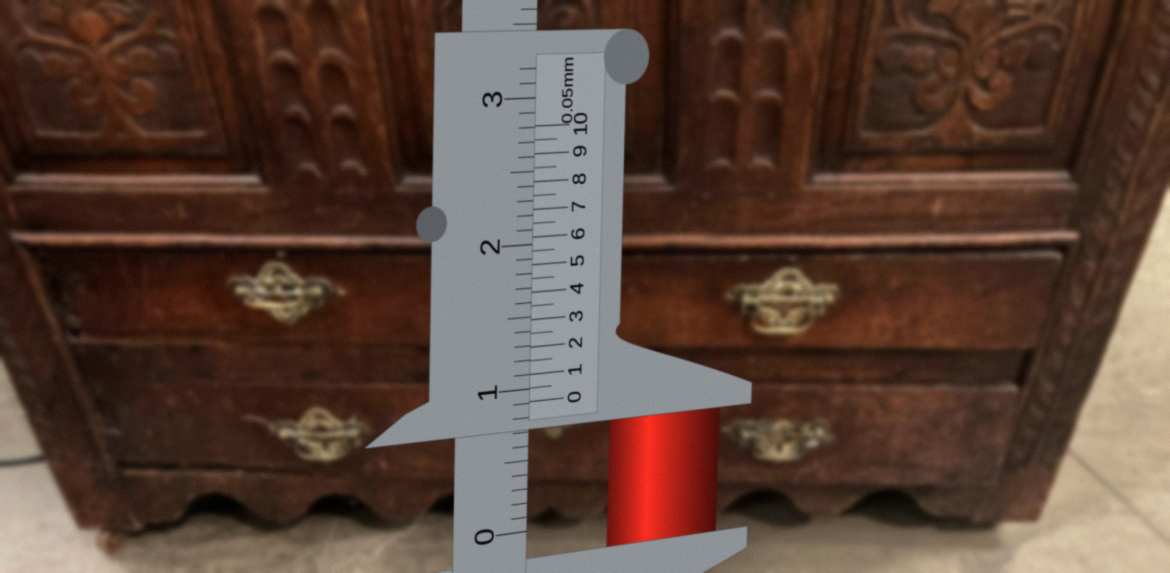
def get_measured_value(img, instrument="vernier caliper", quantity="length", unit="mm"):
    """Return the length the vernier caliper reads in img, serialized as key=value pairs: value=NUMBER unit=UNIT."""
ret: value=9.1 unit=mm
